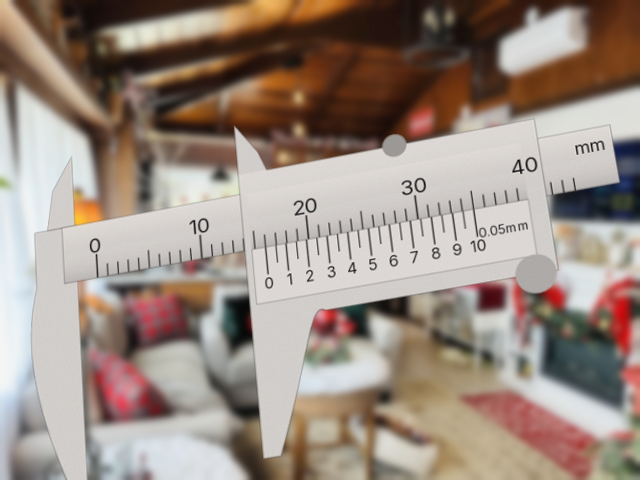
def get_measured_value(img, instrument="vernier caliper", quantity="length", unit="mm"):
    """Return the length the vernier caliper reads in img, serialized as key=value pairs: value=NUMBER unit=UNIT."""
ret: value=16.0 unit=mm
